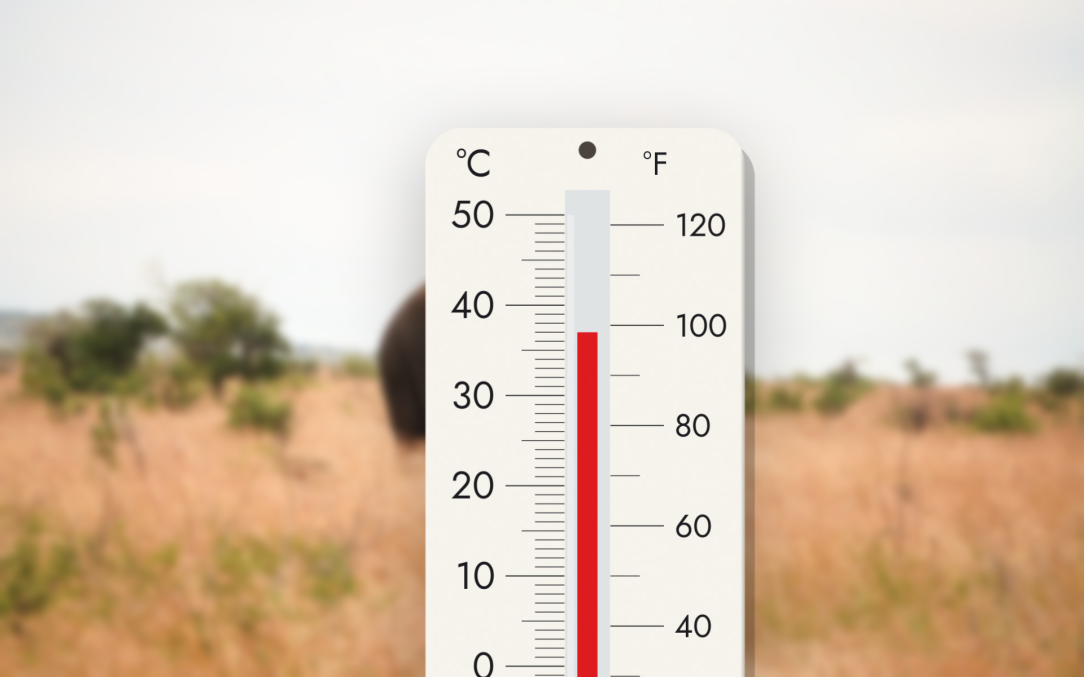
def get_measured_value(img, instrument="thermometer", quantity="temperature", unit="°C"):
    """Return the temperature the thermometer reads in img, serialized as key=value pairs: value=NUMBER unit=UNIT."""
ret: value=37 unit=°C
